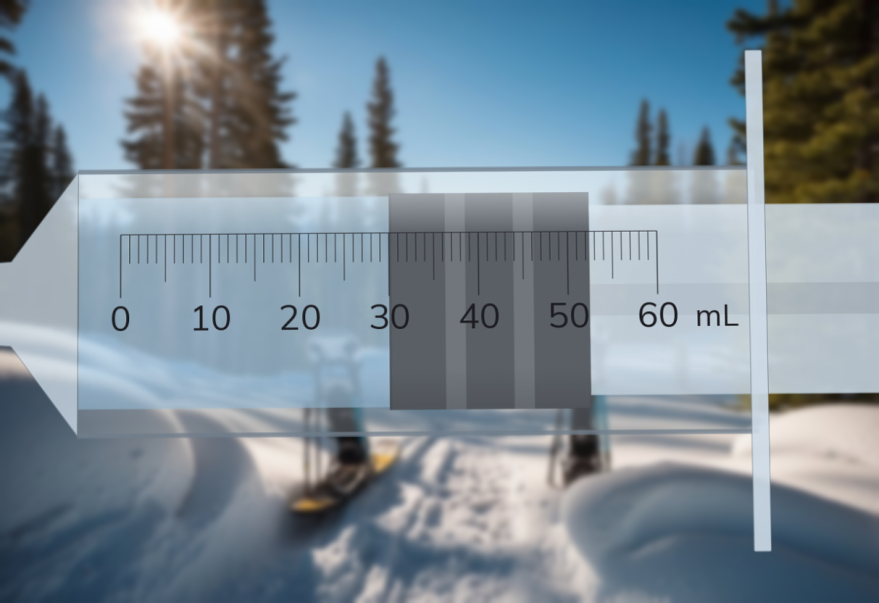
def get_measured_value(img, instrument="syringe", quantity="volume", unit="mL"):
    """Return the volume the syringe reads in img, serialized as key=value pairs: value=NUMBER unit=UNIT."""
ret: value=30 unit=mL
